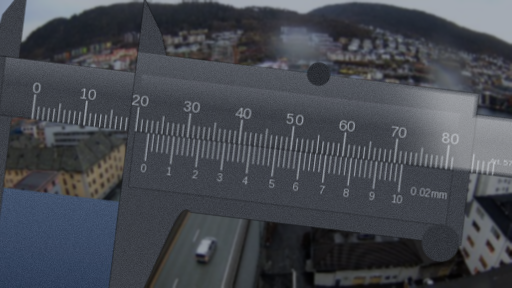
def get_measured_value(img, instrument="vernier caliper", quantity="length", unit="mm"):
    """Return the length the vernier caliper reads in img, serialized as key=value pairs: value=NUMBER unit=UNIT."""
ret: value=22.5 unit=mm
